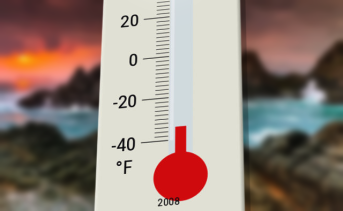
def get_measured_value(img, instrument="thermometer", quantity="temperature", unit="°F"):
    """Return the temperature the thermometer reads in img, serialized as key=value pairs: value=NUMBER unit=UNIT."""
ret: value=-34 unit=°F
